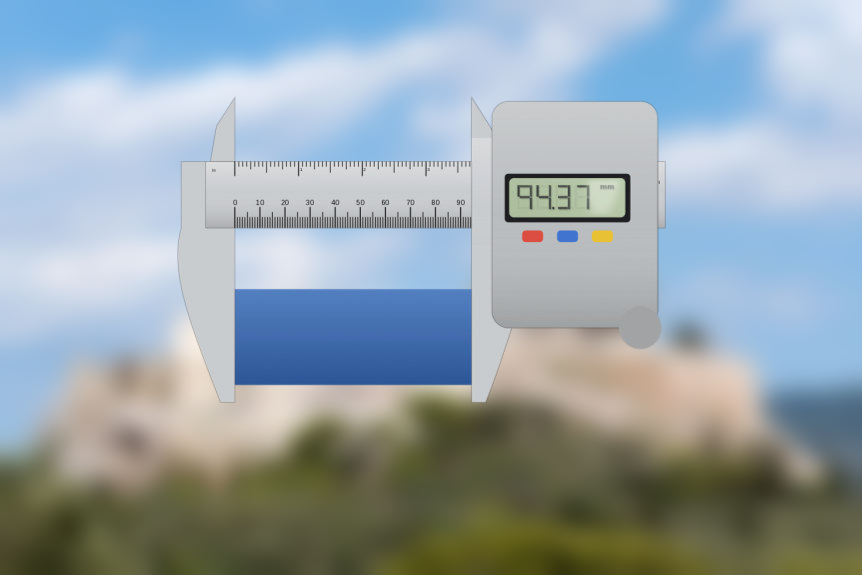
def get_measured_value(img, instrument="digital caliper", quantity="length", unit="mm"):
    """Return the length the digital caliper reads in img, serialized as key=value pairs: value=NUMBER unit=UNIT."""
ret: value=94.37 unit=mm
